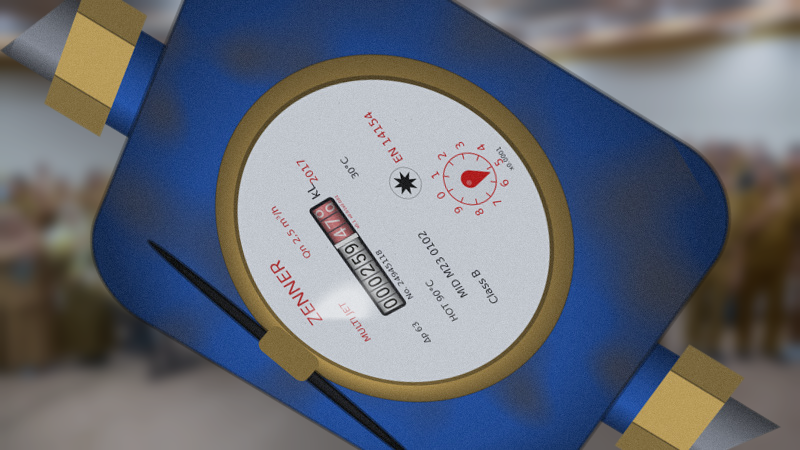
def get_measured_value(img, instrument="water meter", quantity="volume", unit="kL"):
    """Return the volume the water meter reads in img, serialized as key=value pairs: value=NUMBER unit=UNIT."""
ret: value=259.4785 unit=kL
